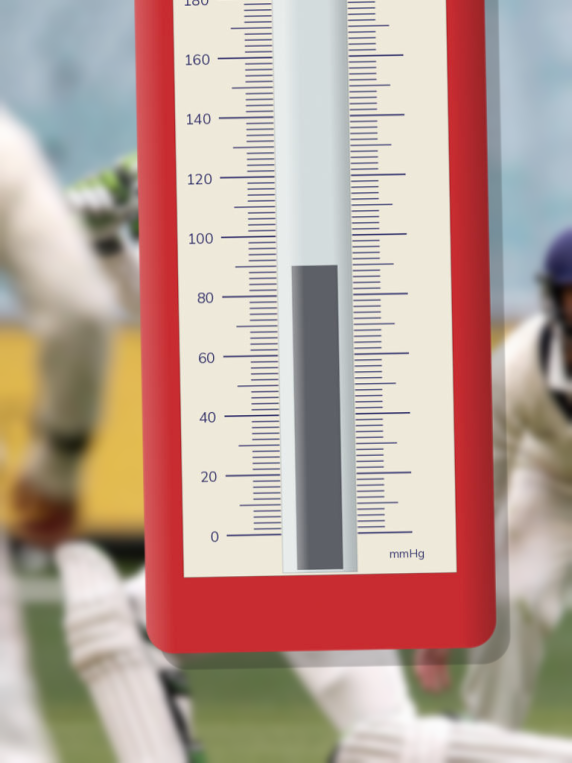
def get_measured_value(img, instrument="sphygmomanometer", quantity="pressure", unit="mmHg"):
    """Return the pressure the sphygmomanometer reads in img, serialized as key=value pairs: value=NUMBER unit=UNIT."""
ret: value=90 unit=mmHg
